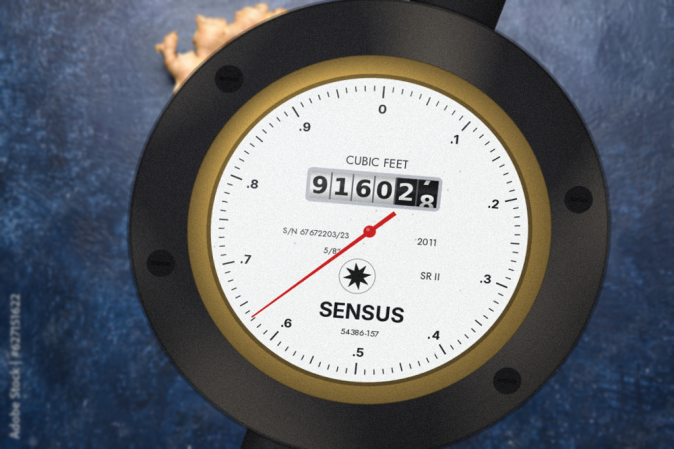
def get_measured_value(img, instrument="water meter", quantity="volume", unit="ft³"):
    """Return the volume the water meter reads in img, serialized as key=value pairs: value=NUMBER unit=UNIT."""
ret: value=916027.63 unit=ft³
